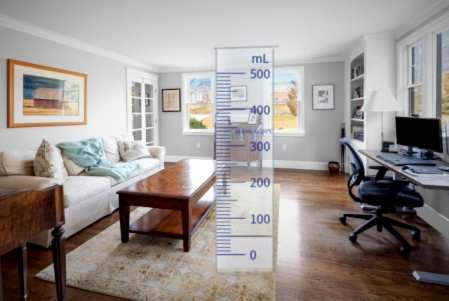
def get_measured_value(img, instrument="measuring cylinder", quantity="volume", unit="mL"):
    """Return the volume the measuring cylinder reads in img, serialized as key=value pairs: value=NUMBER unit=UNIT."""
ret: value=50 unit=mL
